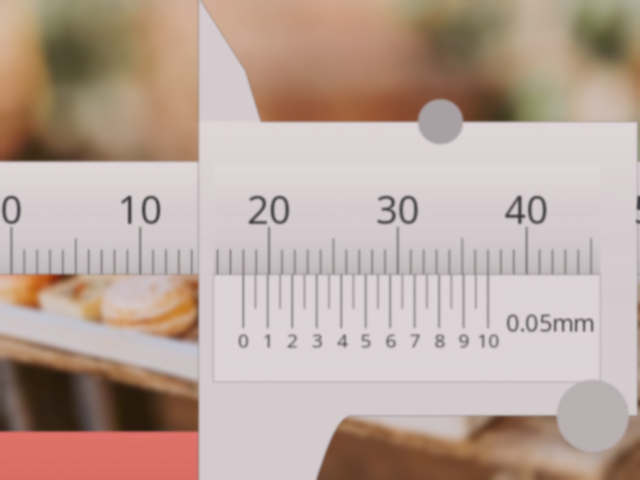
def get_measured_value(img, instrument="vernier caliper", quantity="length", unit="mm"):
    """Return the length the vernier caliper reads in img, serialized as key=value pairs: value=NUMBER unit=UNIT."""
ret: value=18.0 unit=mm
